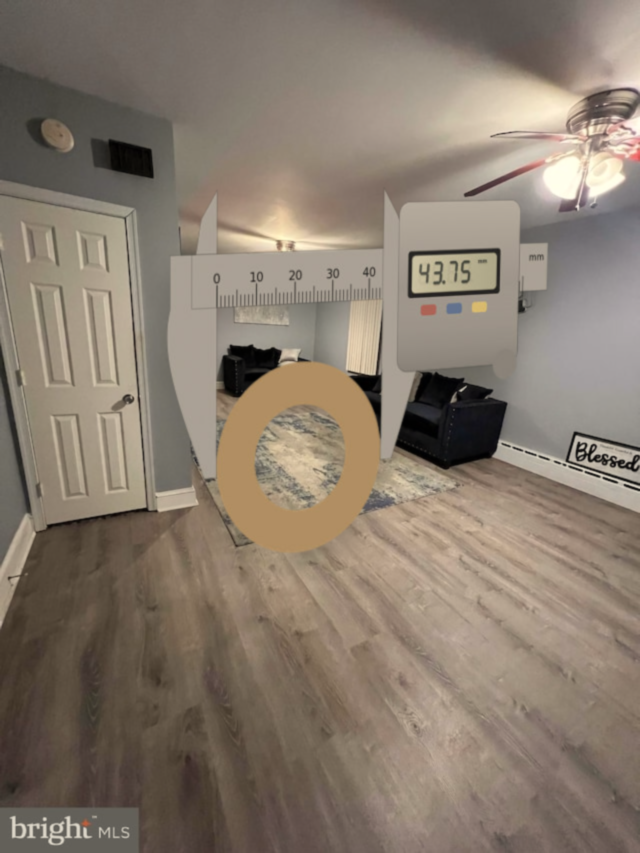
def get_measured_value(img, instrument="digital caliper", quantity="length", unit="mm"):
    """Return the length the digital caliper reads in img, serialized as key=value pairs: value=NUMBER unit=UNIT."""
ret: value=43.75 unit=mm
